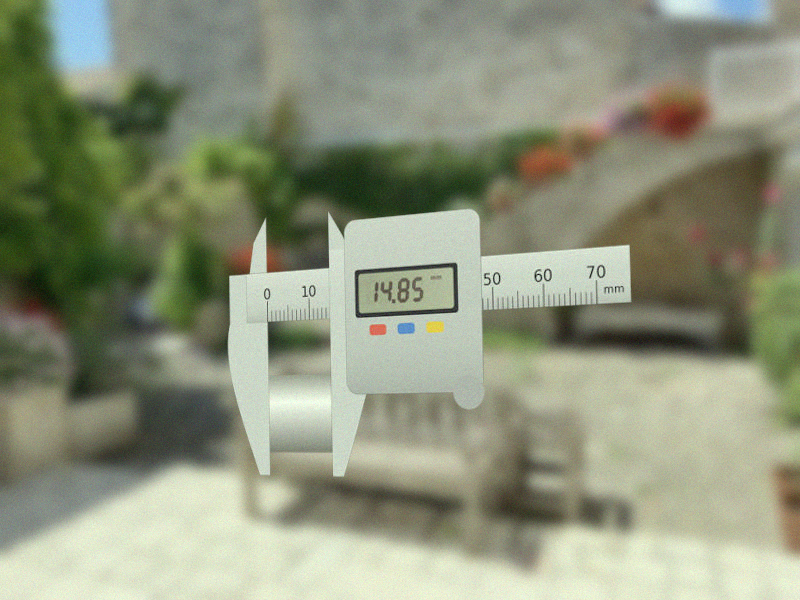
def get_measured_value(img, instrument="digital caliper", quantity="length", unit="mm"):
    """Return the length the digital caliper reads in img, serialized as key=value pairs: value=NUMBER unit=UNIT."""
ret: value=14.85 unit=mm
